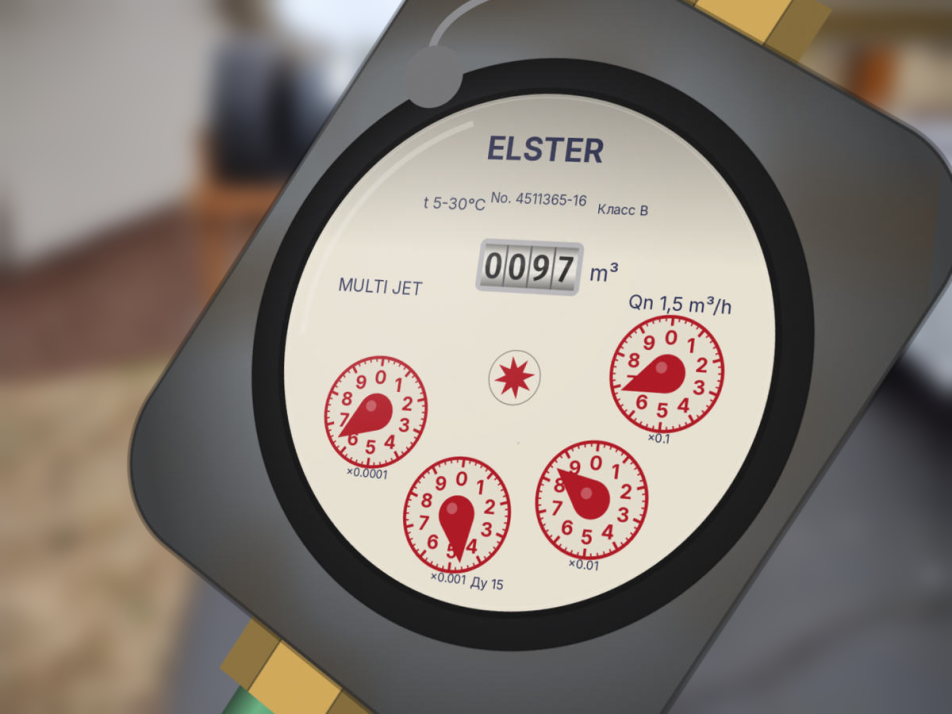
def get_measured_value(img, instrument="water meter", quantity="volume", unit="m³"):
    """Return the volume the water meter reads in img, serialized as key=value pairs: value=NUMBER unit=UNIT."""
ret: value=97.6846 unit=m³
